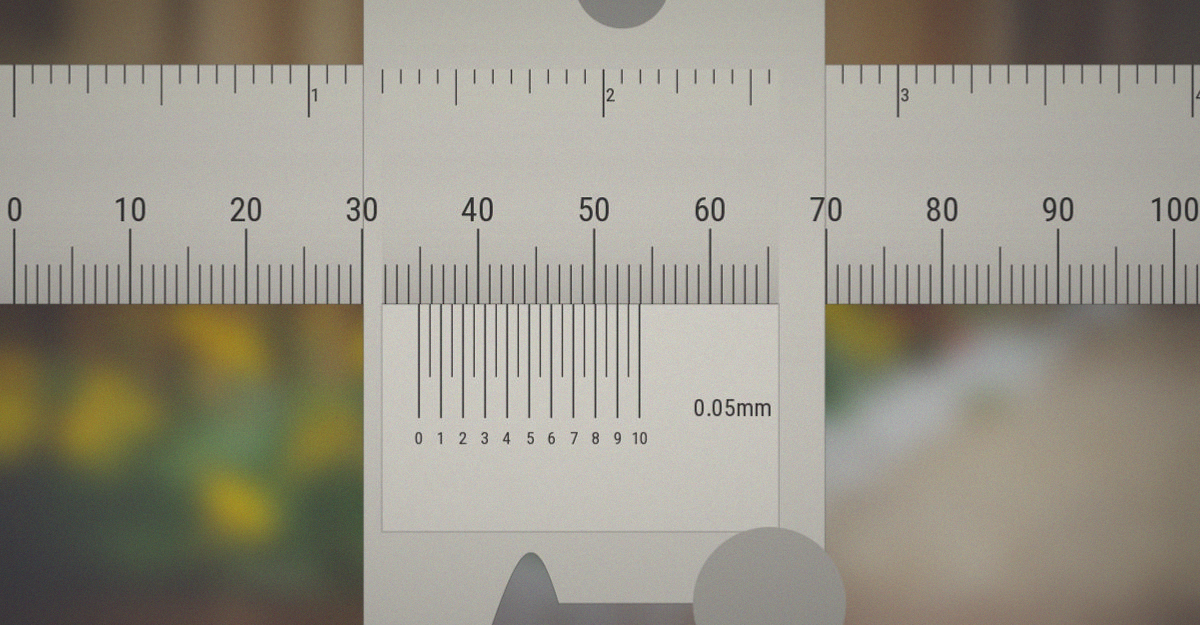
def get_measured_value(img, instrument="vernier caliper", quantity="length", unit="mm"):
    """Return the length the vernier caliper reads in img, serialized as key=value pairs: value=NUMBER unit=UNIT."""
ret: value=34.9 unit=mm
